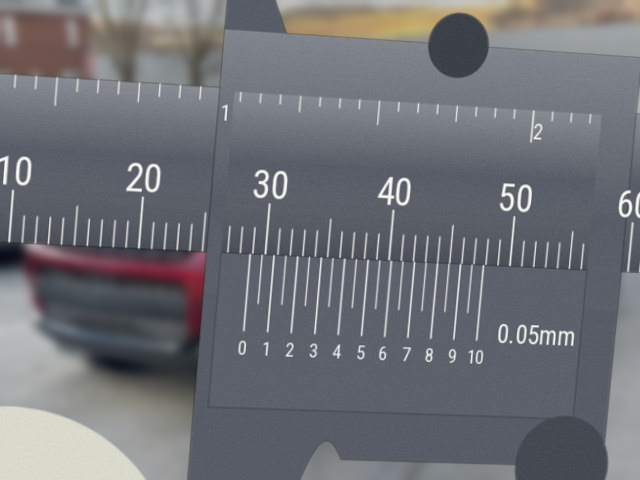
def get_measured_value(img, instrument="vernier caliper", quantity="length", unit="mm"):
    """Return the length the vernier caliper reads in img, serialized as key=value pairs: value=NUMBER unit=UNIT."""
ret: value=28.8 unit=mm
